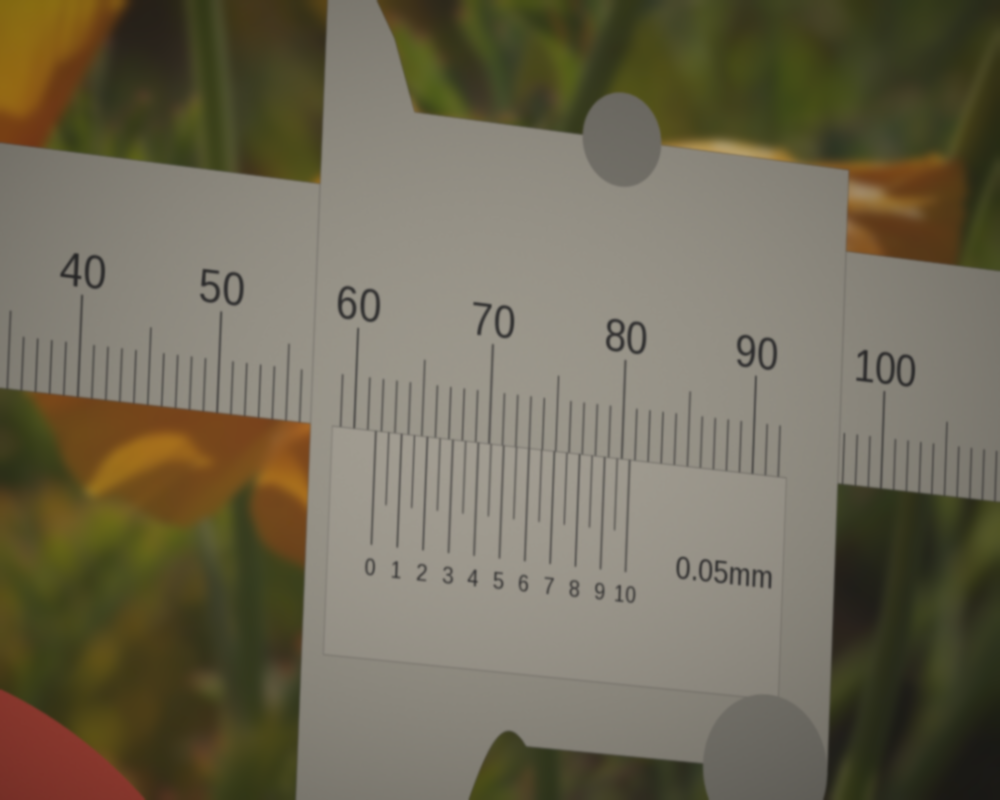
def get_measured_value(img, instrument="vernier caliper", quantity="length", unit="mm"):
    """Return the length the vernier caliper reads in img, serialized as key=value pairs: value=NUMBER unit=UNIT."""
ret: value=61.6 unit=mm
